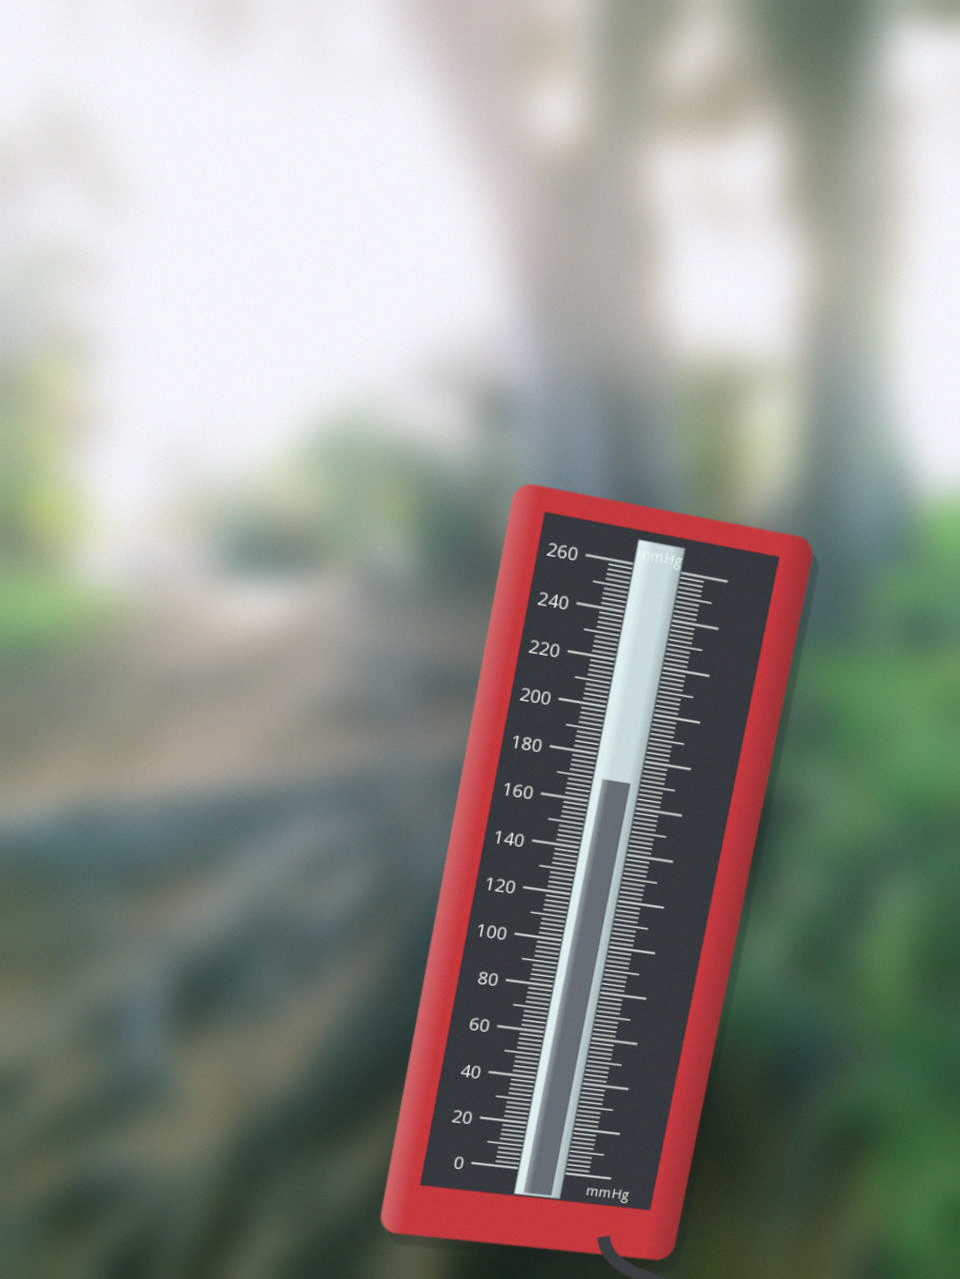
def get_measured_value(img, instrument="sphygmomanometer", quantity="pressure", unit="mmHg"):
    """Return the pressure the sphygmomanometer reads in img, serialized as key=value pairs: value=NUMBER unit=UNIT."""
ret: value=170 unit=mmHg
